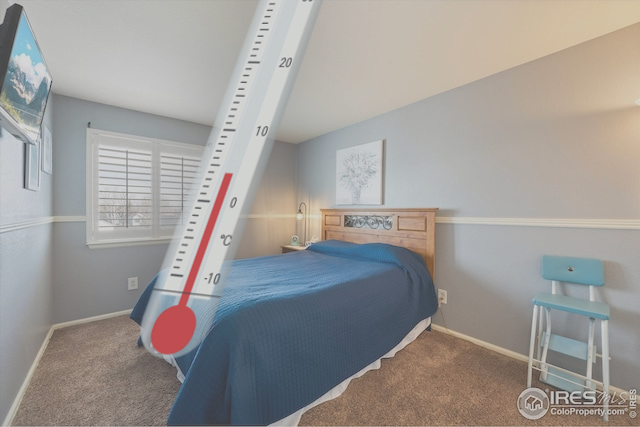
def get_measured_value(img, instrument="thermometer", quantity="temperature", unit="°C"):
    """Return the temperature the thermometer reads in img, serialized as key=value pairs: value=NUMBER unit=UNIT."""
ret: value=4 unit=°C
